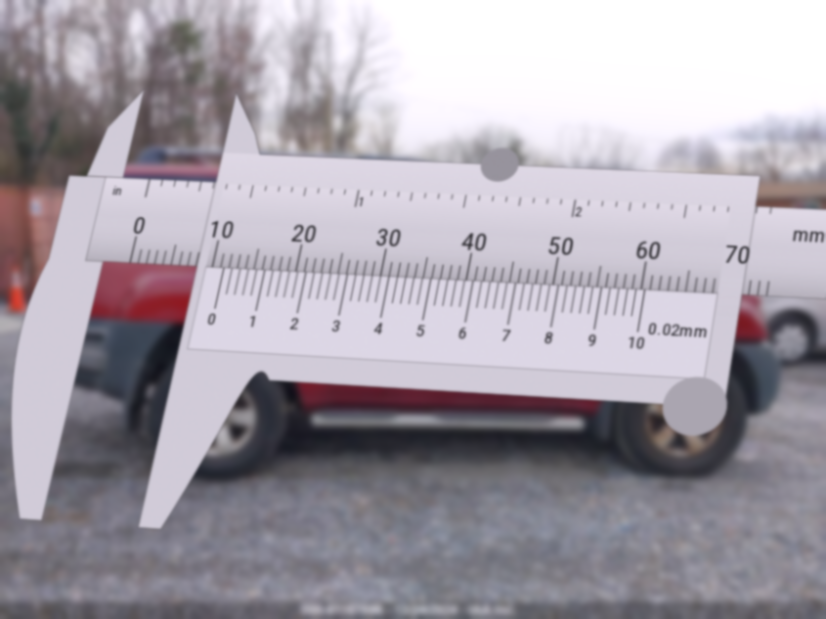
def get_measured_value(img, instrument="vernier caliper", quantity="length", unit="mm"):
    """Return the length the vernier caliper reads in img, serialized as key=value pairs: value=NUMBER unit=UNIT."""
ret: value=11.4 unit=mm
